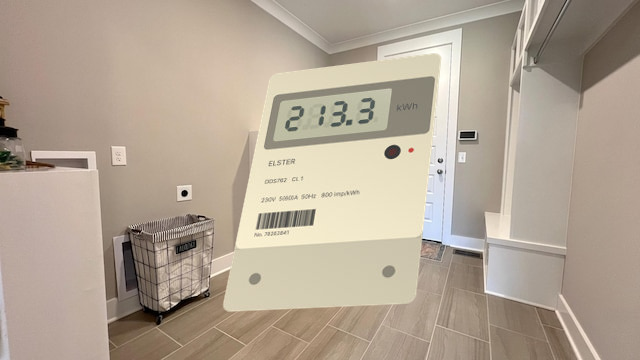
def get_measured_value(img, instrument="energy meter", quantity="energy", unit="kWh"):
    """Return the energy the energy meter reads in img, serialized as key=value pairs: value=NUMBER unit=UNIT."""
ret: value=213.3 unit=kWh
